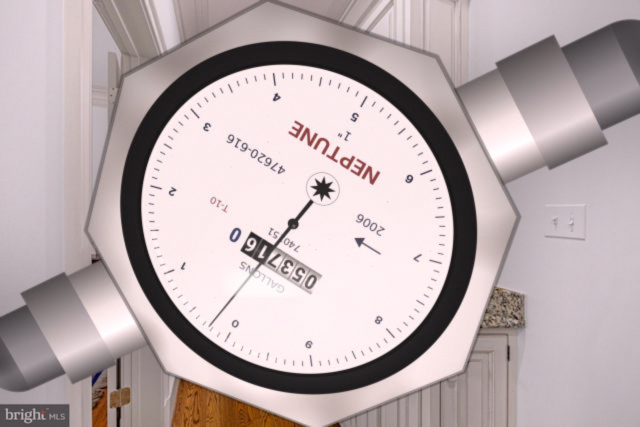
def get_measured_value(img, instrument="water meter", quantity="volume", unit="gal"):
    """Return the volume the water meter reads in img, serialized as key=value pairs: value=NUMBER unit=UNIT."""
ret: value=537160.2 unit=gal
